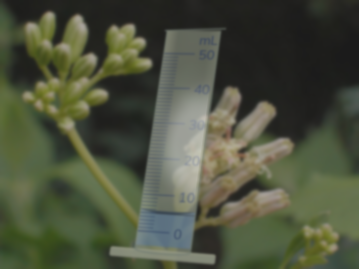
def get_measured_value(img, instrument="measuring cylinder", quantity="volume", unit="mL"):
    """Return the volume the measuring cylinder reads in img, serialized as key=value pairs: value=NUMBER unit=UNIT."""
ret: value=5 unit=mL
